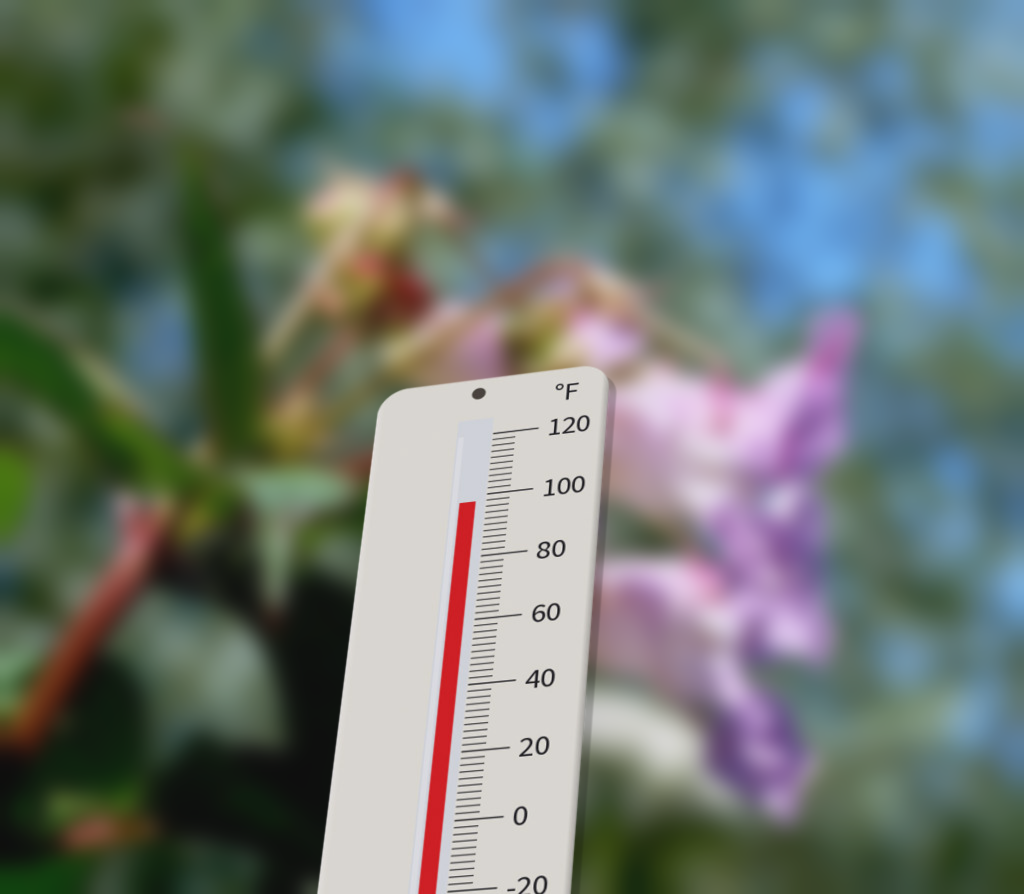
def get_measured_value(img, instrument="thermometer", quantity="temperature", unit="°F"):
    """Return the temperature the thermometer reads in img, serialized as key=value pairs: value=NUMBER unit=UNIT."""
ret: value=98 unit=°F
